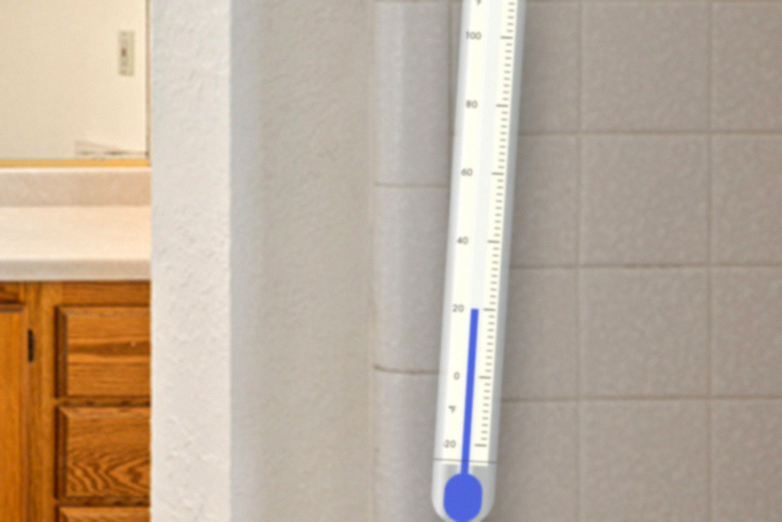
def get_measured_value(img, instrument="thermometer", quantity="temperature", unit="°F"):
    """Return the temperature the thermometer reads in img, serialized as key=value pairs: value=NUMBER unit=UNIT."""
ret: value=20 unit=°F
